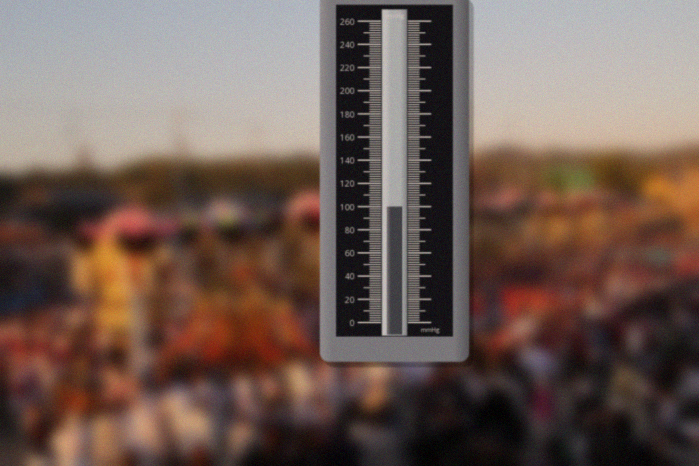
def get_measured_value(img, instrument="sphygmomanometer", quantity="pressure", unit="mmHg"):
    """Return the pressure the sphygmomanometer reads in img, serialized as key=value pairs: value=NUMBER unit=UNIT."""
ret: value=100 unit=mmHg
